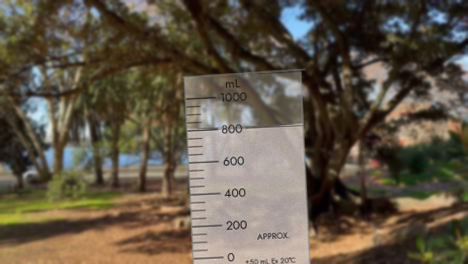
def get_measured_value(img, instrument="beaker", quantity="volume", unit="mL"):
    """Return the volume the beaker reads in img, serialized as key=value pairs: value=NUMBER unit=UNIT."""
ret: value=800 unit=mL
